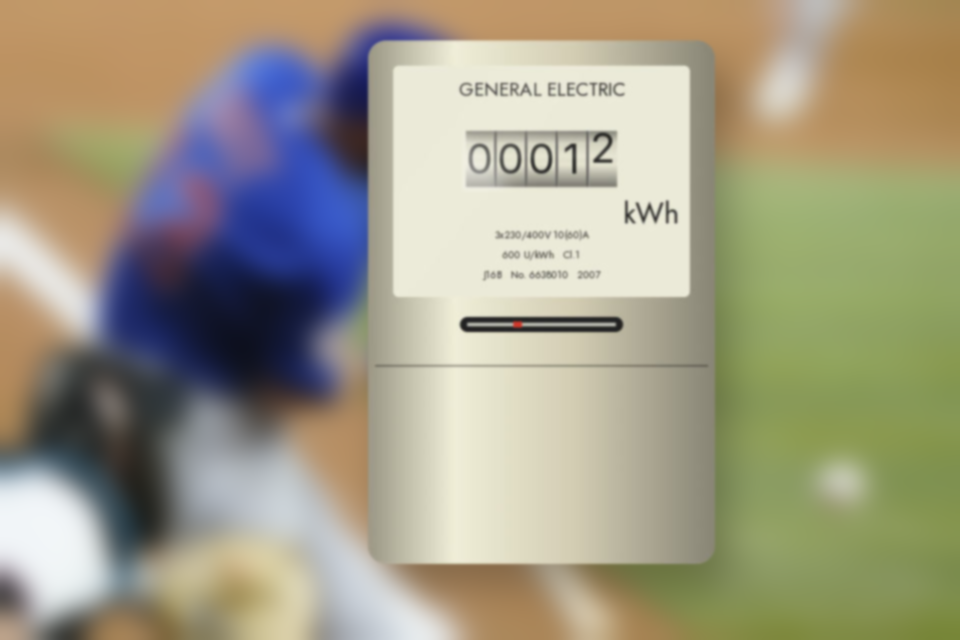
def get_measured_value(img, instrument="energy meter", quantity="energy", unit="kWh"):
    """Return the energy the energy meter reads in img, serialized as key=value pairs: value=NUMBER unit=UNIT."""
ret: value=12 unit=kWh
